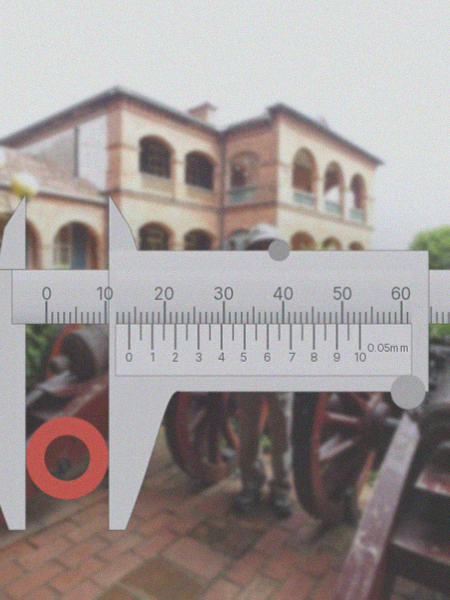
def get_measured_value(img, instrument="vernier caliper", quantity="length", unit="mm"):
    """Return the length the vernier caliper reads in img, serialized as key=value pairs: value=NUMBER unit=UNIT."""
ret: value=14.0 unit=mm
